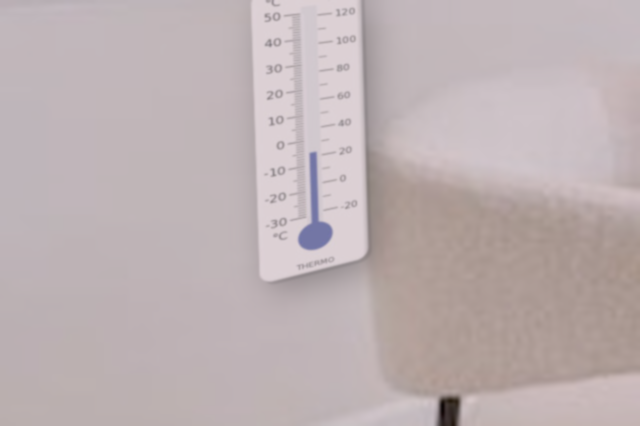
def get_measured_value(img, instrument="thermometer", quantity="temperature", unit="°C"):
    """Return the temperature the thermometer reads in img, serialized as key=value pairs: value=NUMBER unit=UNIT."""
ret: value=-5 unit=°C
